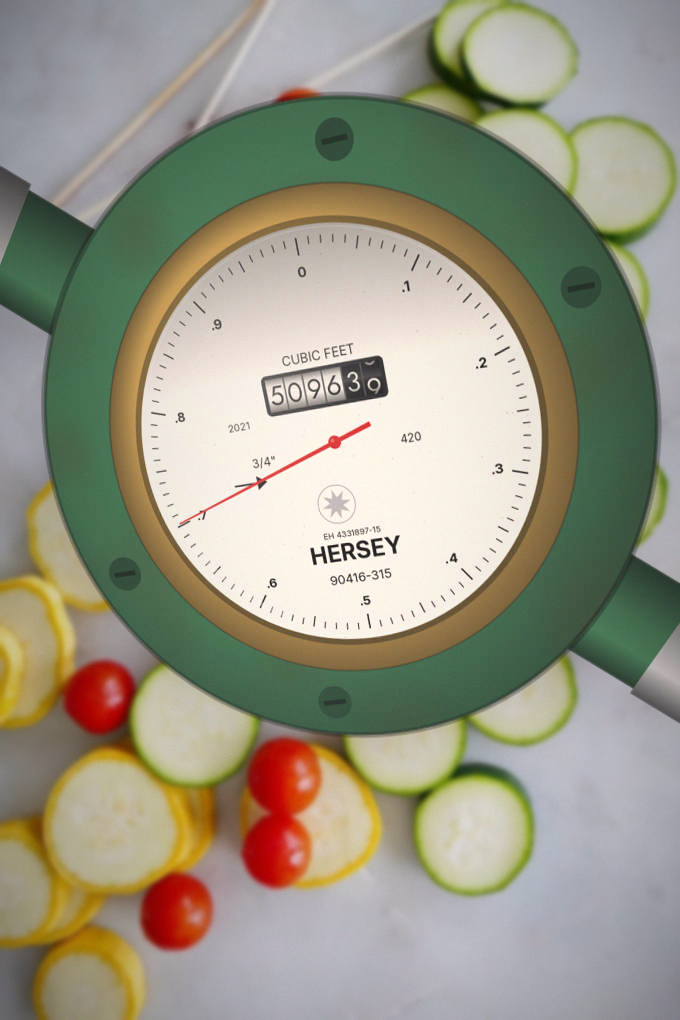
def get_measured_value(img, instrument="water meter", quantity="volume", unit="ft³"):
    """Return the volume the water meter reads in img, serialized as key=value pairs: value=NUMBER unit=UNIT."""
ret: value=509638.70 unit=ft³
